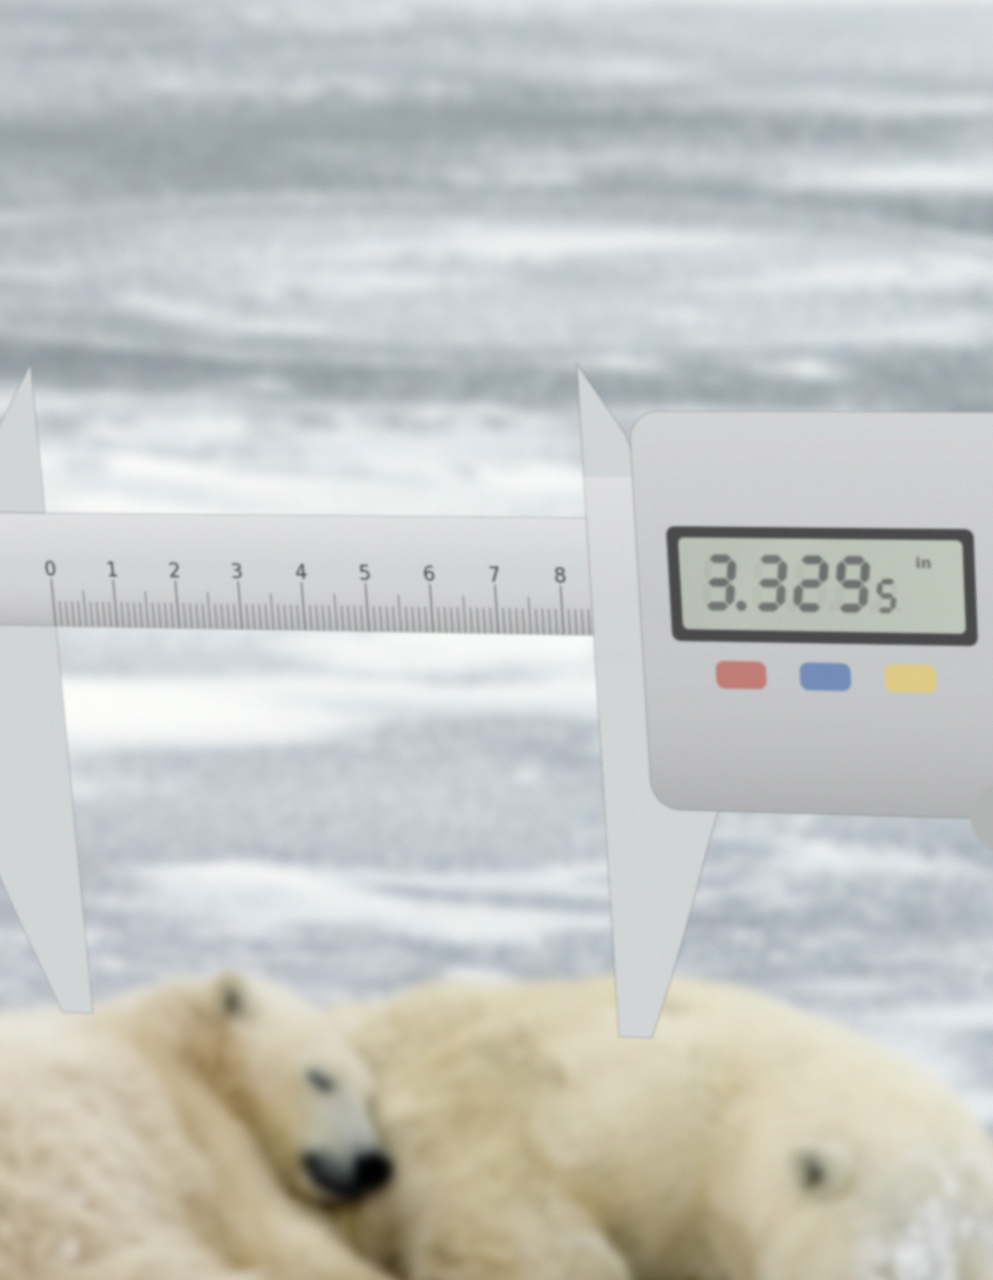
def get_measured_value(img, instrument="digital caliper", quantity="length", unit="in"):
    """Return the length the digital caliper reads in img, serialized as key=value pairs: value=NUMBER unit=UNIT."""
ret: value=3.3295 unit=in
